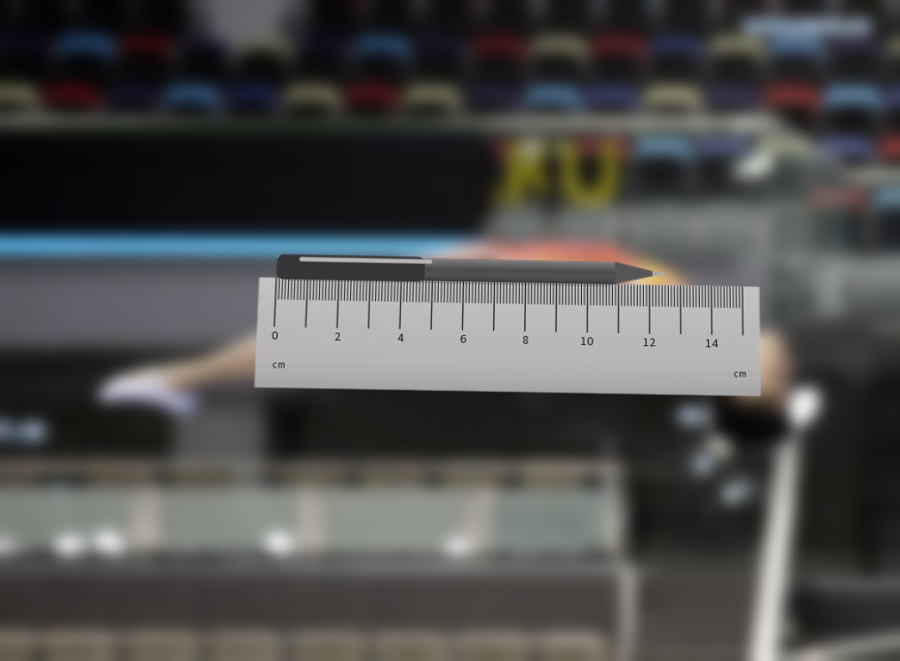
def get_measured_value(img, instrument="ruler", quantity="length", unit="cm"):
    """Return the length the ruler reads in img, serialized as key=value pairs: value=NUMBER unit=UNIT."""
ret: value=12.5 unit=cm
